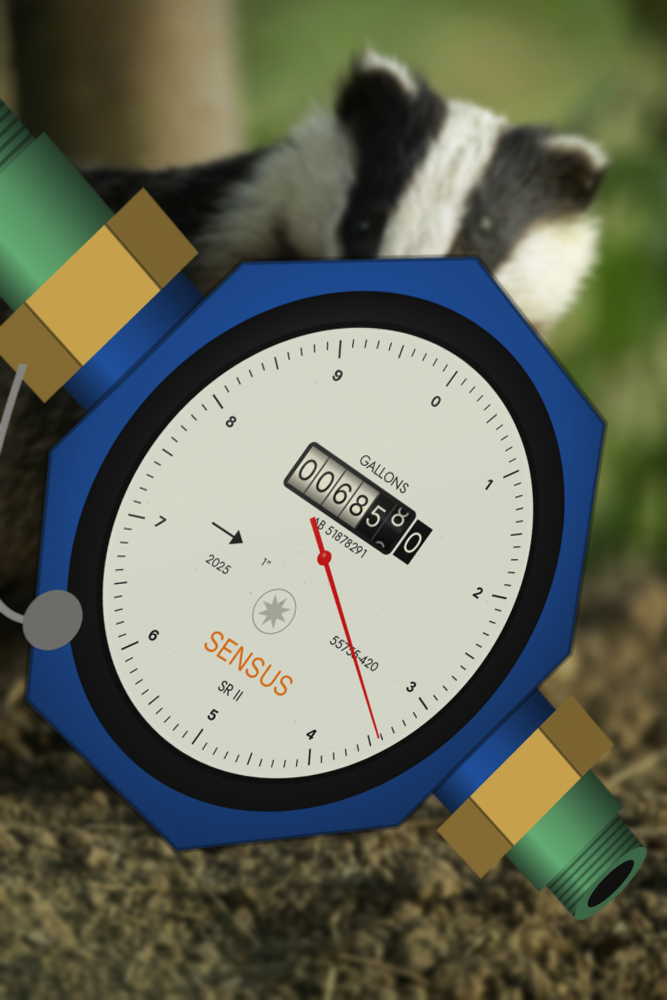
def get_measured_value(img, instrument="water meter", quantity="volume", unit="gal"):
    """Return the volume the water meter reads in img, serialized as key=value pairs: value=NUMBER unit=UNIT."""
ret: value=68583.4 unit=gal
